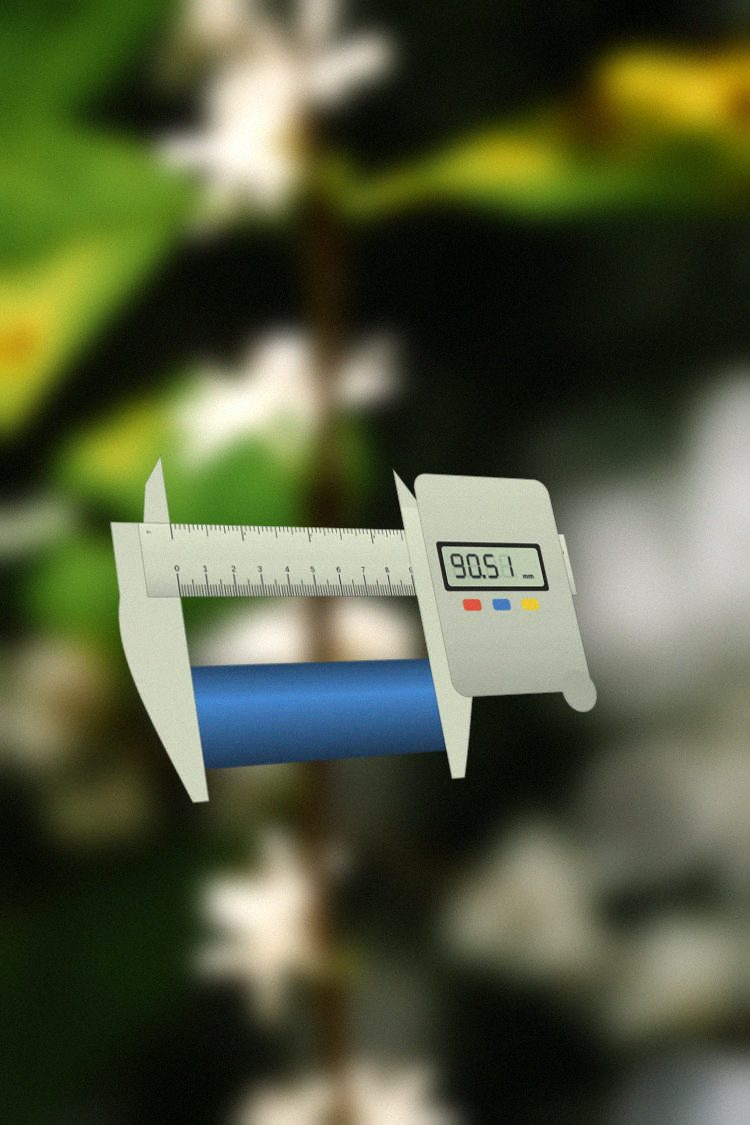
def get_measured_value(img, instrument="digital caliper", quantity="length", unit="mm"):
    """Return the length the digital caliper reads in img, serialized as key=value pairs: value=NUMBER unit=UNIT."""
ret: value=90.51 unit=mm
